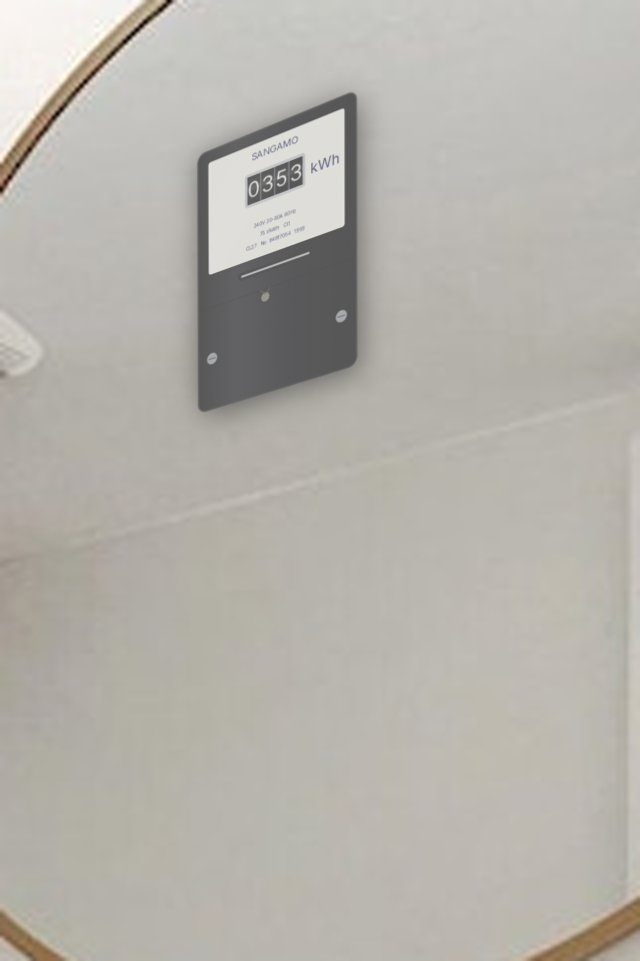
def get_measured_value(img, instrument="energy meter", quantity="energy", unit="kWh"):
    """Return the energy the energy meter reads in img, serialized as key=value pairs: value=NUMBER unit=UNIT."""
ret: value=353 unit=kWh
